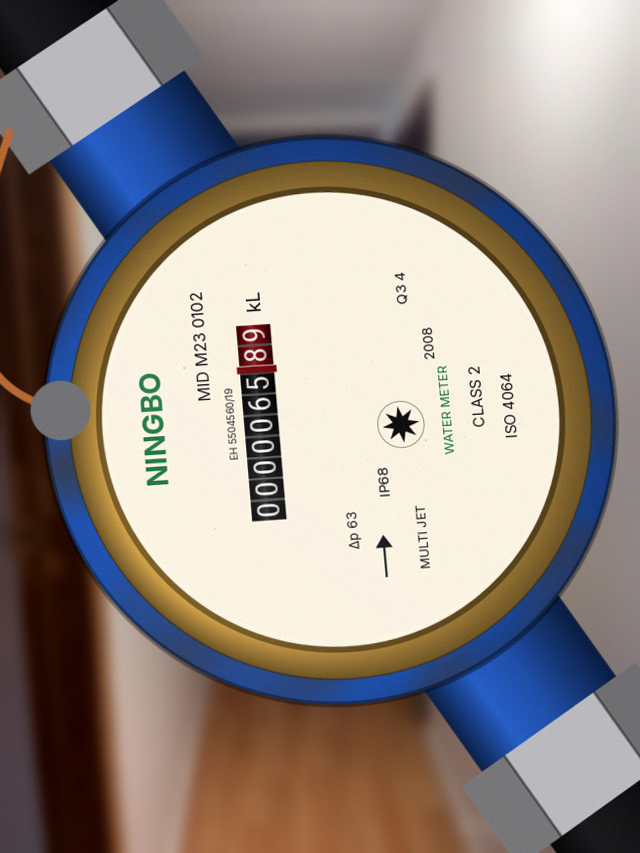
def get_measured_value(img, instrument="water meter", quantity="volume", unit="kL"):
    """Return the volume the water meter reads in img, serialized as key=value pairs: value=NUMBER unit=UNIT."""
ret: value=65.89 unit=kL
